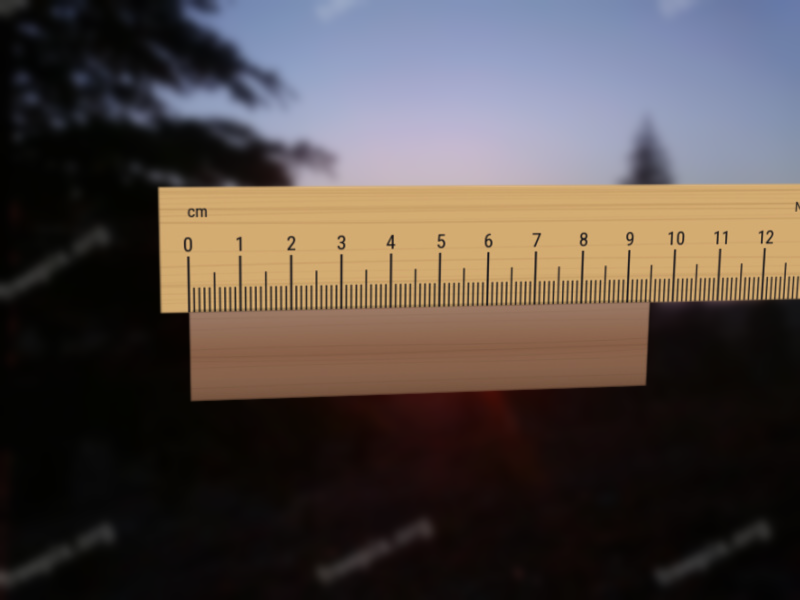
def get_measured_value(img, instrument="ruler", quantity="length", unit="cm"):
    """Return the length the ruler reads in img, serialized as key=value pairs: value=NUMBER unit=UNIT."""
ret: value=9.5 unit=cm
